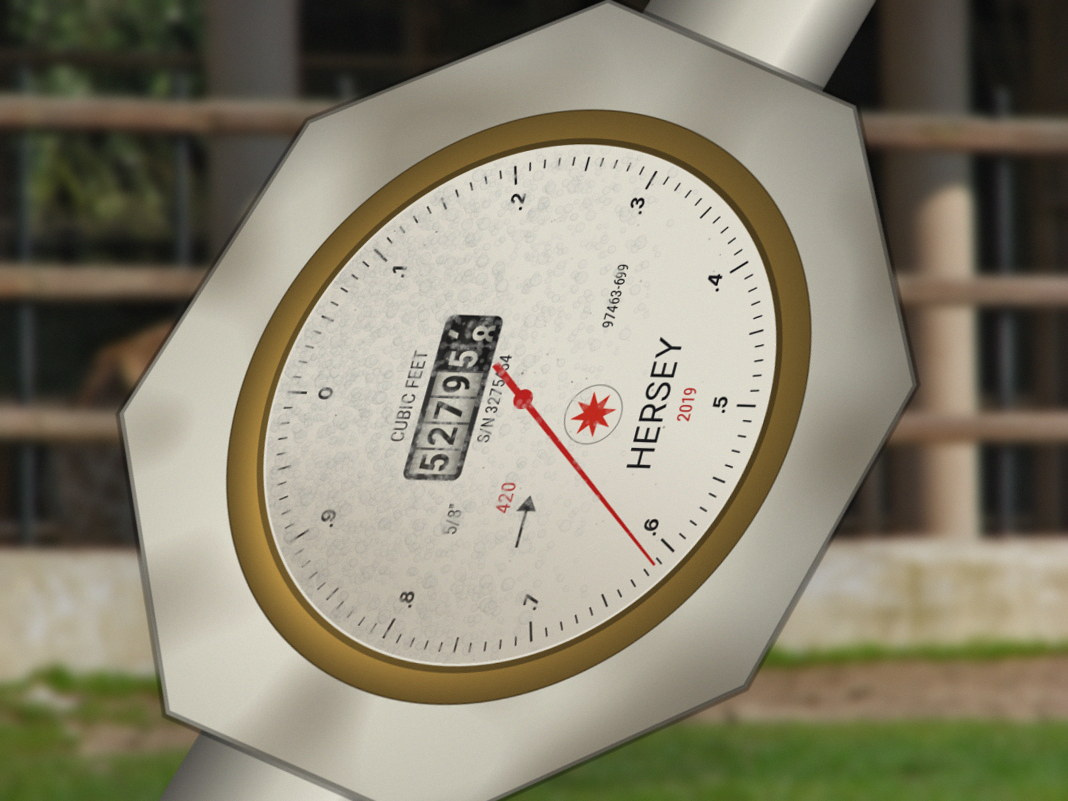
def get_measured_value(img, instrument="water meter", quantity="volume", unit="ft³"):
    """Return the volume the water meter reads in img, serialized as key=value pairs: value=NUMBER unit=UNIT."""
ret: value=527957.61 unit=ft³
